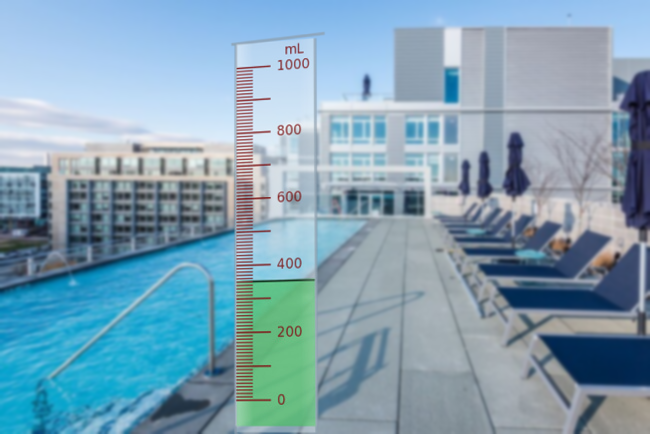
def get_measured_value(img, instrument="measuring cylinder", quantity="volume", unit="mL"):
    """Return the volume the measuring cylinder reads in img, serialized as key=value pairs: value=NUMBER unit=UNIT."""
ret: value=350 unit=mL
